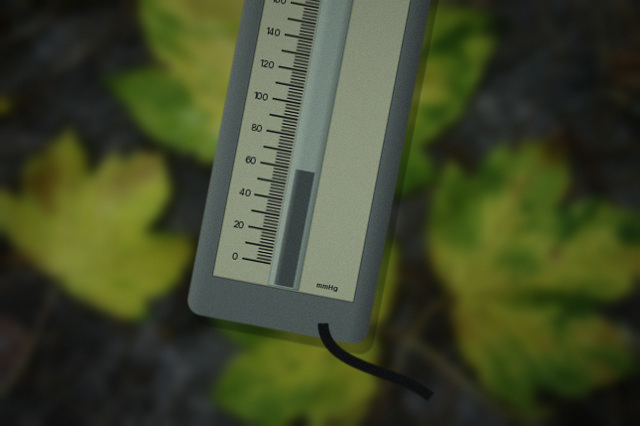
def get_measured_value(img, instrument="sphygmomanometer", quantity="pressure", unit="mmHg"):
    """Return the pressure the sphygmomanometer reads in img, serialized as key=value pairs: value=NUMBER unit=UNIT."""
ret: value=60 unit=mmHg
